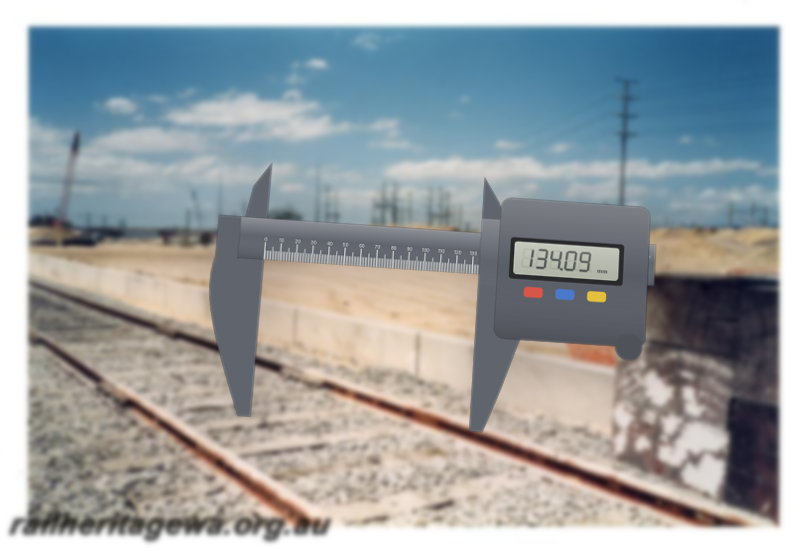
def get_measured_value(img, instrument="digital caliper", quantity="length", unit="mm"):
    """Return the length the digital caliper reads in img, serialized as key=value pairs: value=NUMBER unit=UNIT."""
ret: value=134.09 unit=mm
